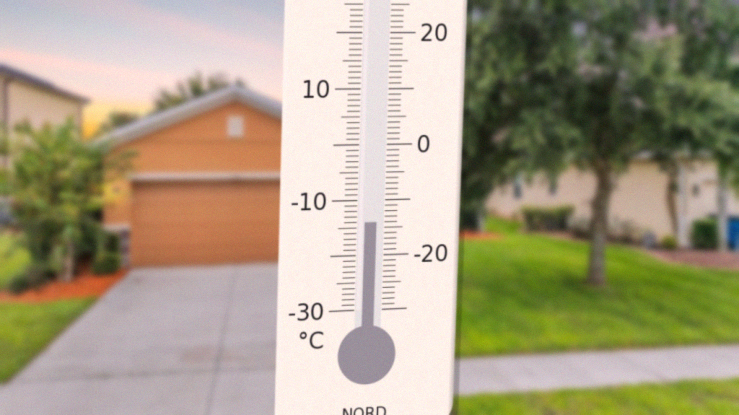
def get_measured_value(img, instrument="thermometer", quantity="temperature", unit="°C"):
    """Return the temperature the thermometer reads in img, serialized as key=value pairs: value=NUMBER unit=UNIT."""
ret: value=-14 unit=°C
